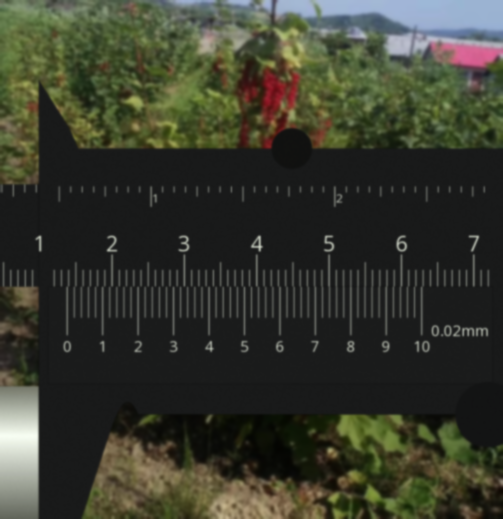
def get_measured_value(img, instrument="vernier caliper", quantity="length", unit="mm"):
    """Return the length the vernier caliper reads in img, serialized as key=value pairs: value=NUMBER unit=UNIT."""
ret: value=13.8 unit=mm
